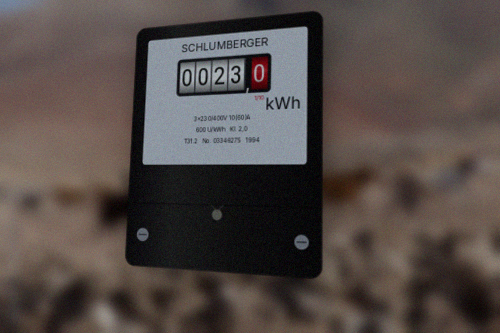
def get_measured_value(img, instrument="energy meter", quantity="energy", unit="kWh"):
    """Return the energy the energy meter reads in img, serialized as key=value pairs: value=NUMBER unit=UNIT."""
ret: value=23.0 unit=kWh
